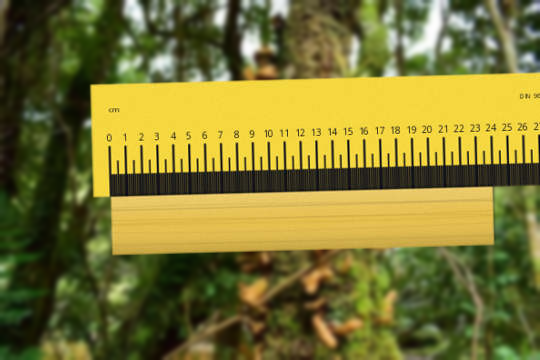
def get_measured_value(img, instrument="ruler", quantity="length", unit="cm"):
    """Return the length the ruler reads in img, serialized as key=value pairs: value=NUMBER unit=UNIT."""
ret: value=24 unit=cm
